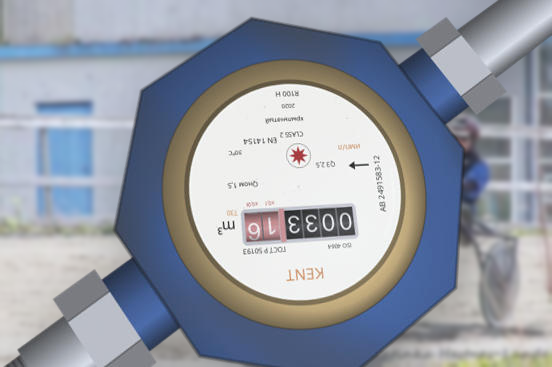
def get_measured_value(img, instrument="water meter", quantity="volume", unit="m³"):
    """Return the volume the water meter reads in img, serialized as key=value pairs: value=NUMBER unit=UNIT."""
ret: value=33.16 unit=m³
